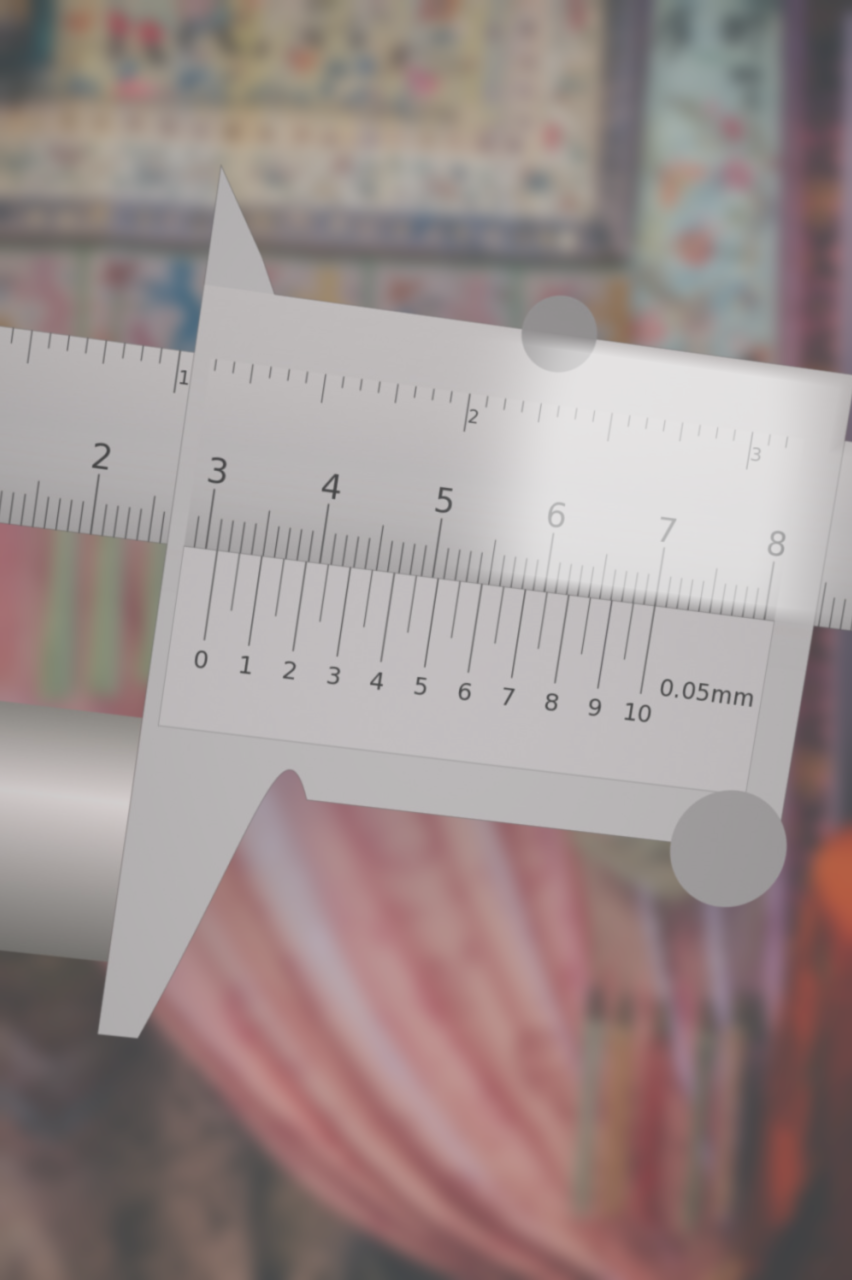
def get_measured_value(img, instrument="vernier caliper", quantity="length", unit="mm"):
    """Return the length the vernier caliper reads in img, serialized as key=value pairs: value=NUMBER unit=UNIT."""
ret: value=31.0 unit=mm
